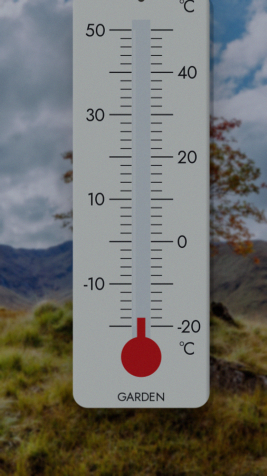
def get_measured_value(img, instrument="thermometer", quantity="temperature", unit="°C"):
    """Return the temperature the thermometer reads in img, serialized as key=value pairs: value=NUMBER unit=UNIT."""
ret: value=-18 unit=°C
